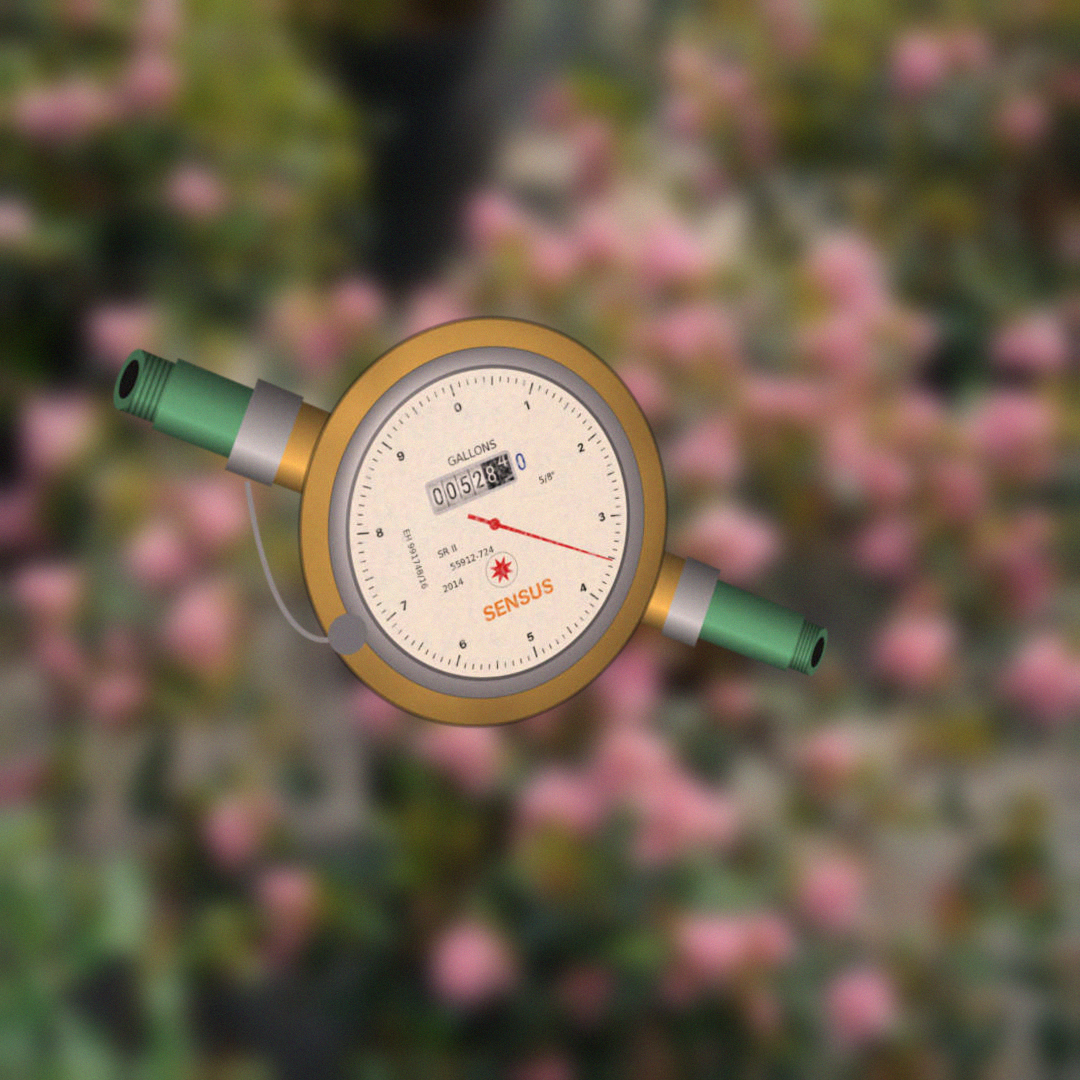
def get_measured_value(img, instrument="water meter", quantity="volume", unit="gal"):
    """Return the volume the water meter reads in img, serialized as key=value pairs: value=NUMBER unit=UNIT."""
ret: value=52843.5 unit=gal
